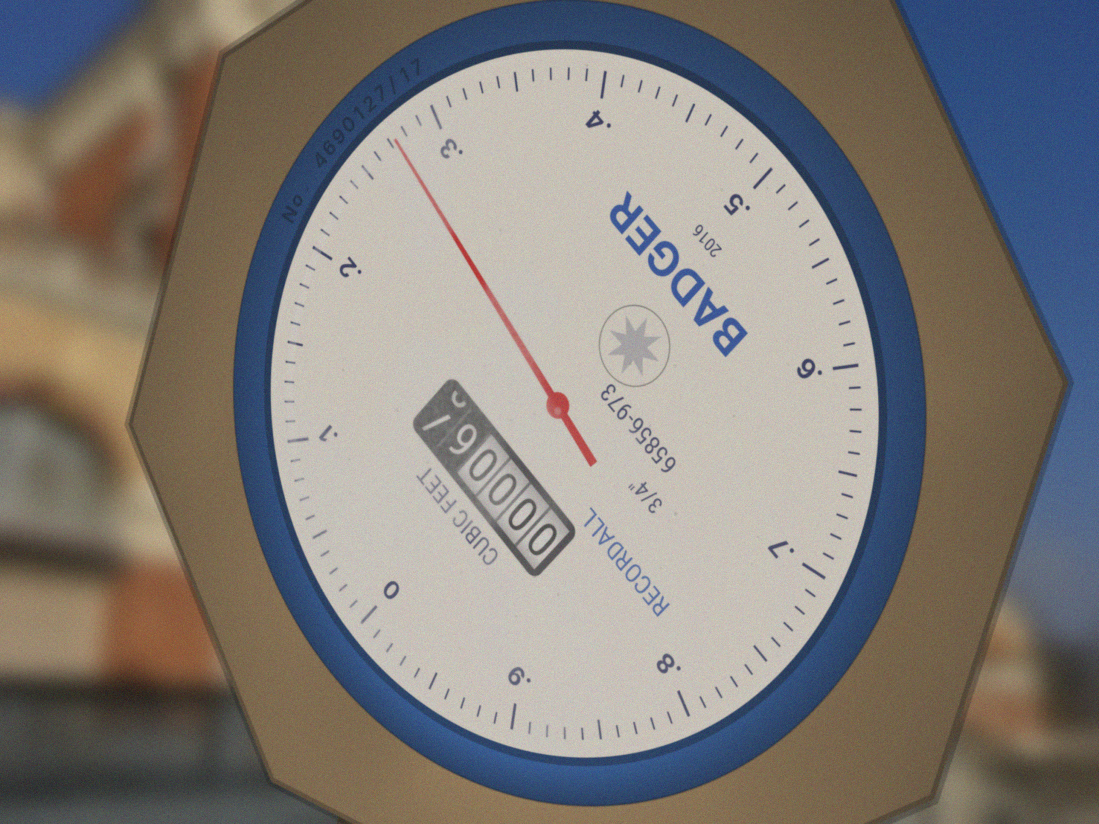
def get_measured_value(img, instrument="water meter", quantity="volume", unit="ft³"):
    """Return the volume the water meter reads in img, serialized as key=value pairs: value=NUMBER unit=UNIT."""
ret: value=67.27 unit=ft³
